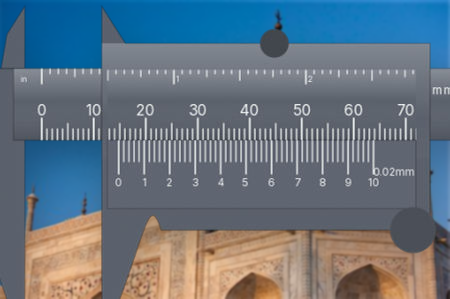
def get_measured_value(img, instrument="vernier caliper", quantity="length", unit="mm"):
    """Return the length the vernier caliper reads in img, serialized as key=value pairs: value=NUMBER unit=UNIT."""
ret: value=14.8 unit=mm
